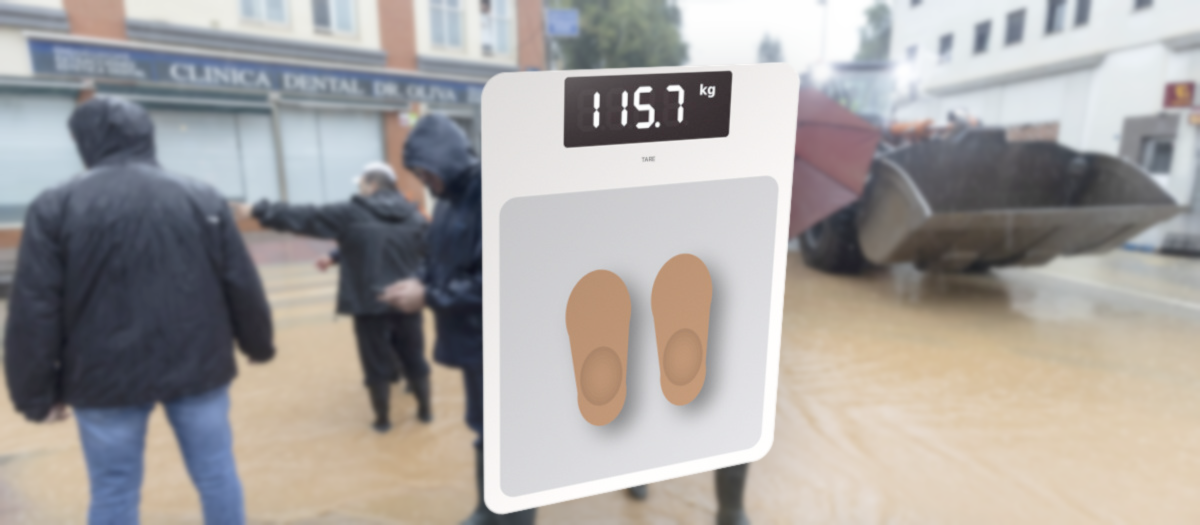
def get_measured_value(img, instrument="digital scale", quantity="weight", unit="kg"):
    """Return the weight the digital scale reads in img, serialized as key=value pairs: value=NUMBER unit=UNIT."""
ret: value=115.7 unit=kg
